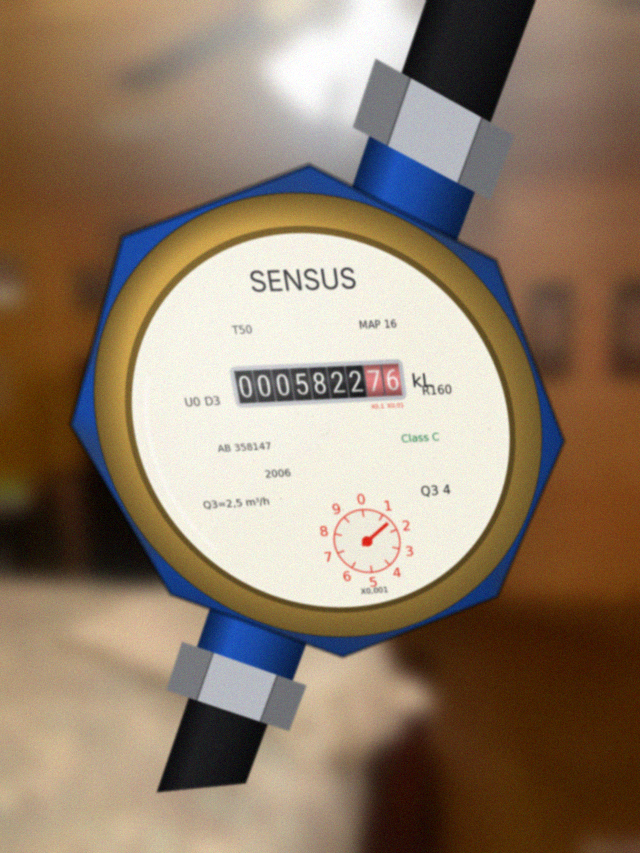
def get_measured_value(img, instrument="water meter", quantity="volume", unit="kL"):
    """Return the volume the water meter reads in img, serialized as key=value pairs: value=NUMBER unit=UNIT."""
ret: value=5822.761 unit=kL
